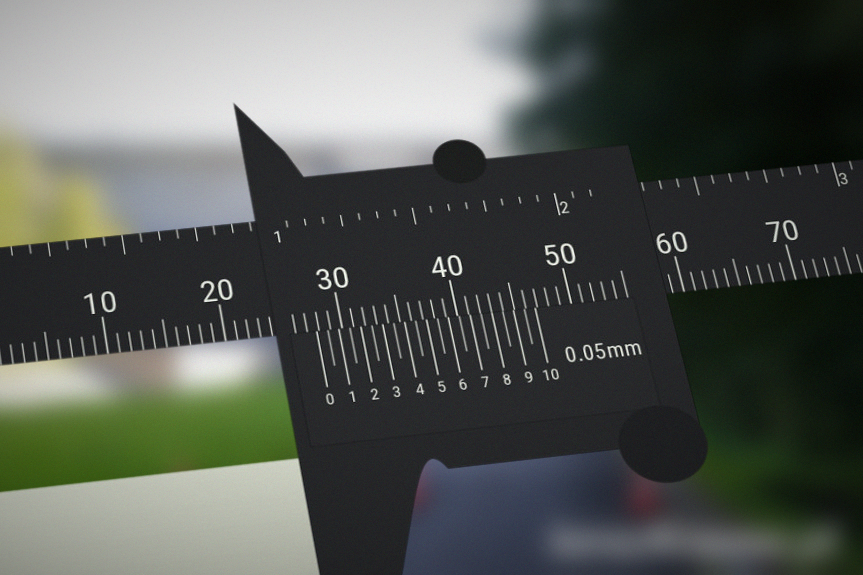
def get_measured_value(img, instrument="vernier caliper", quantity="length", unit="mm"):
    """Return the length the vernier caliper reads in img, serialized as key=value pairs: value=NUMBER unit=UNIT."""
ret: value=27.8 unit=mm
